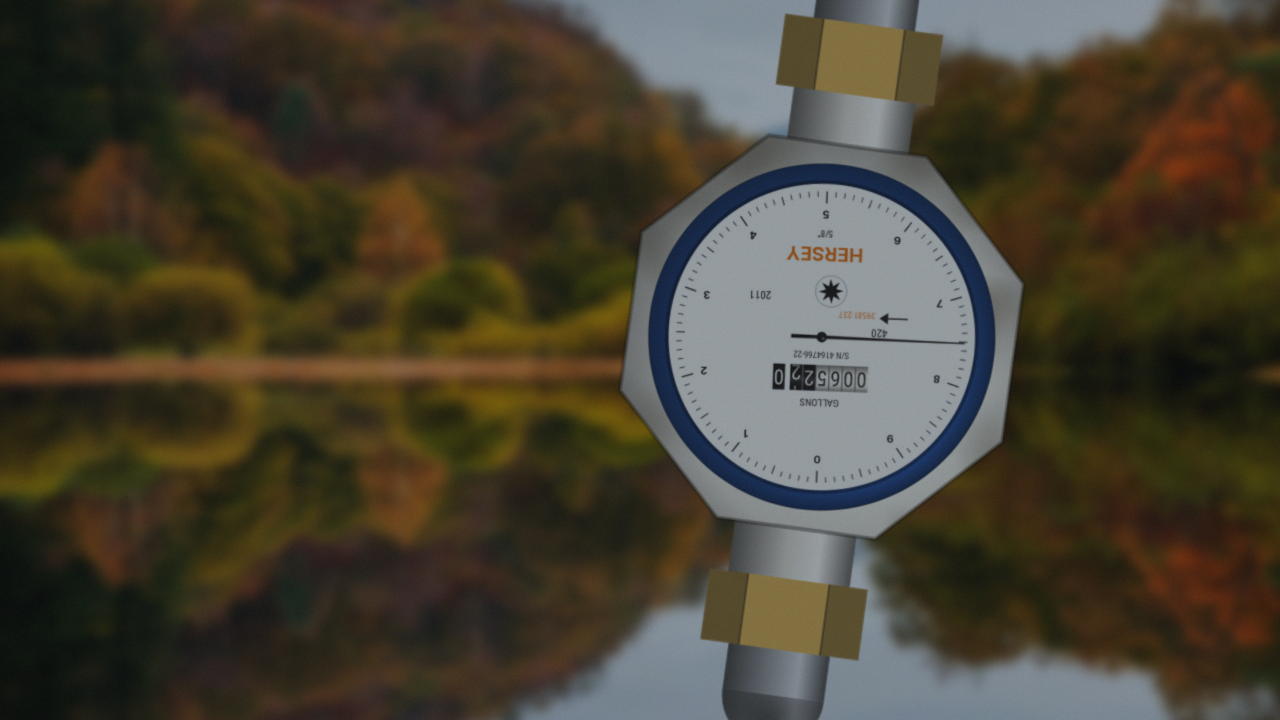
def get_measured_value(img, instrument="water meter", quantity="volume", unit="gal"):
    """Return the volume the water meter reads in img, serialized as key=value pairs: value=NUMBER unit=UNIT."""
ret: value=65217.5 unit=gal
